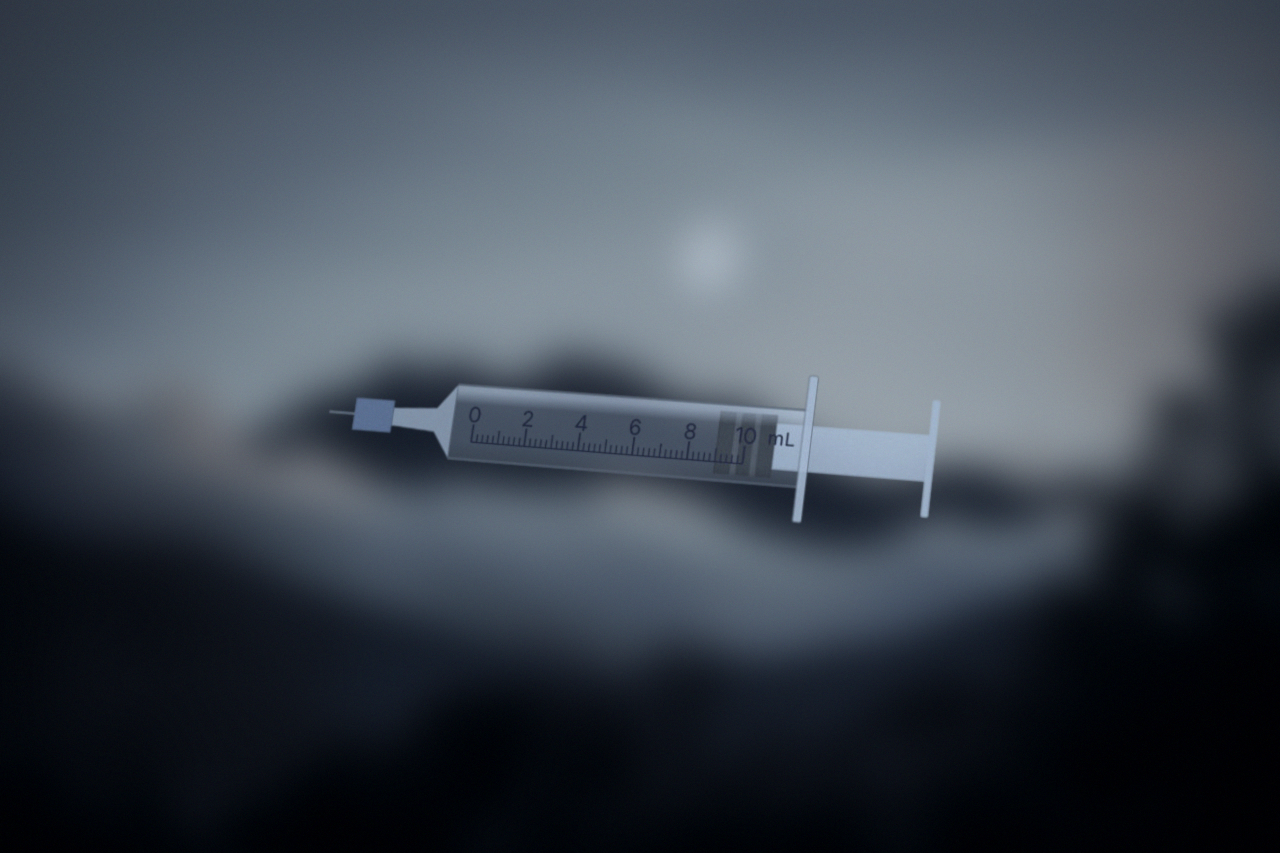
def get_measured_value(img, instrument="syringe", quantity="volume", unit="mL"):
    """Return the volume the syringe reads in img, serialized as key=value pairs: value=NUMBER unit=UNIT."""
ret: value=9 unit=mL
